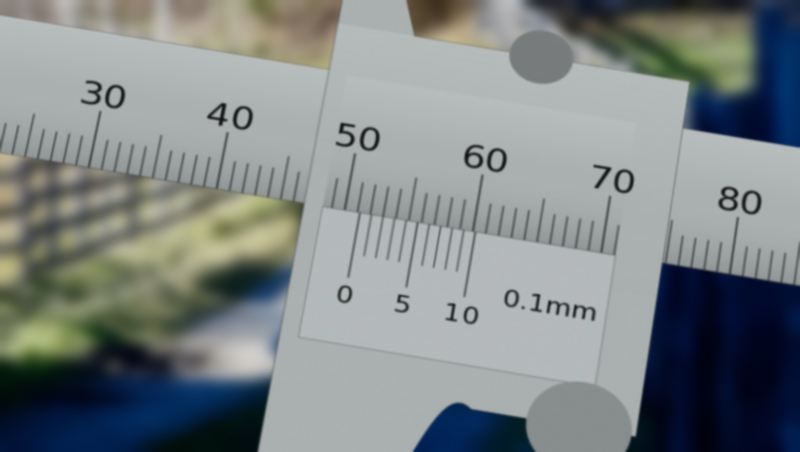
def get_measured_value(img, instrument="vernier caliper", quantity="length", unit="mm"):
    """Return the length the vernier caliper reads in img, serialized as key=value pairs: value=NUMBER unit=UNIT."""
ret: value=51.2 unit=mm
